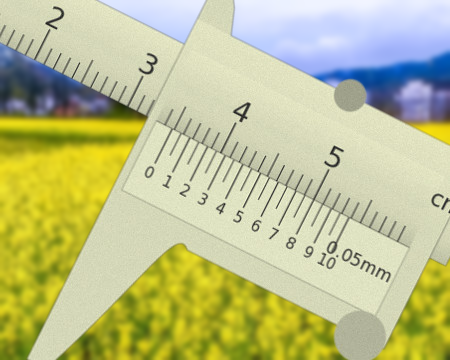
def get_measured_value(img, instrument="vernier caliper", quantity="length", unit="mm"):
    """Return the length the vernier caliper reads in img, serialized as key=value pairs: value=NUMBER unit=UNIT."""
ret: value=34.8 unit=mm
